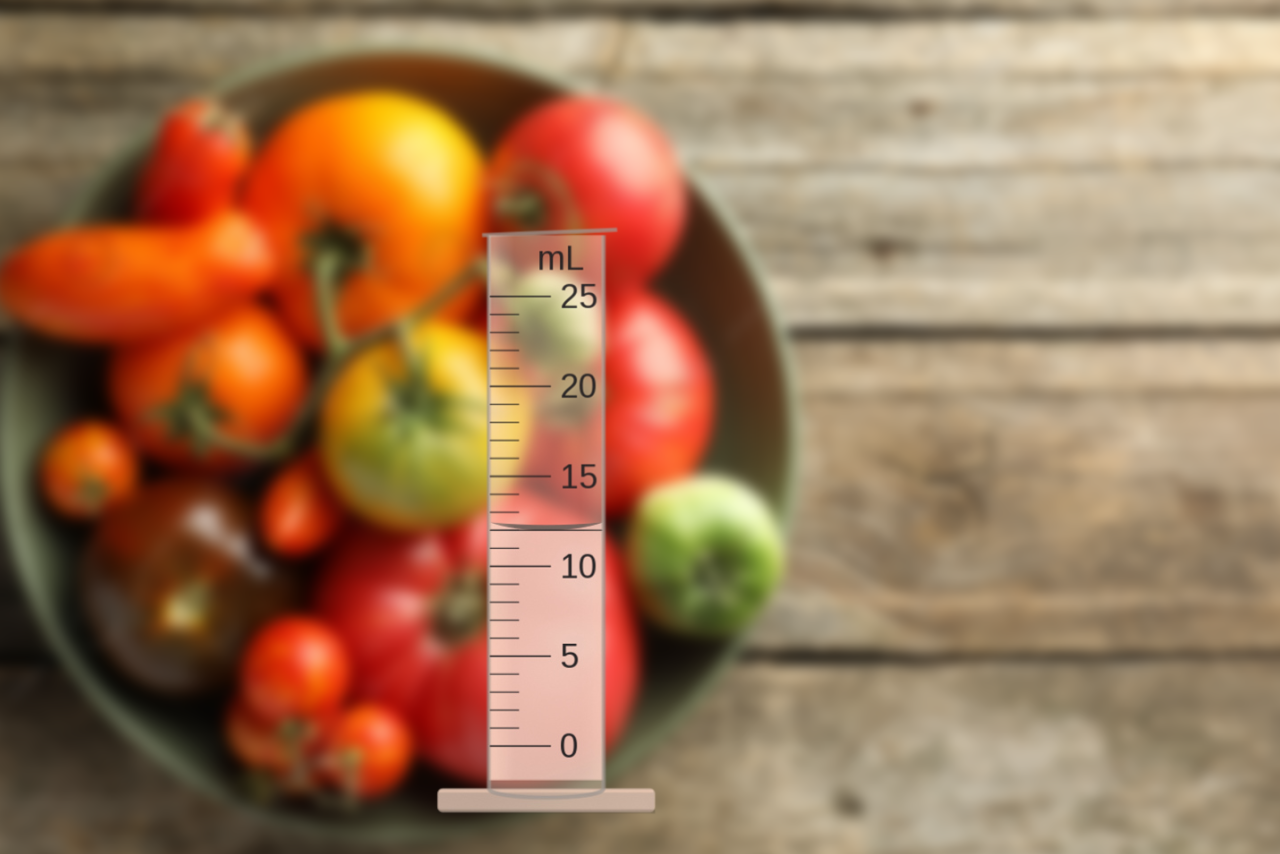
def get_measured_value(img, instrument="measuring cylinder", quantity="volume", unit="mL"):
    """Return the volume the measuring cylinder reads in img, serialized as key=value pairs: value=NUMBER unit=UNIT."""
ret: value=12 unit=mL
